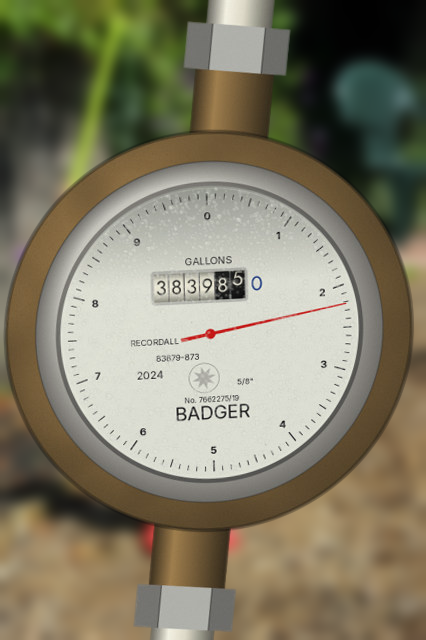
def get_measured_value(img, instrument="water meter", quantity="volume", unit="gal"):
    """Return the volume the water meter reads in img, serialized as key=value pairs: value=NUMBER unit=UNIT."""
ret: value=3839852.2 unit=gal
